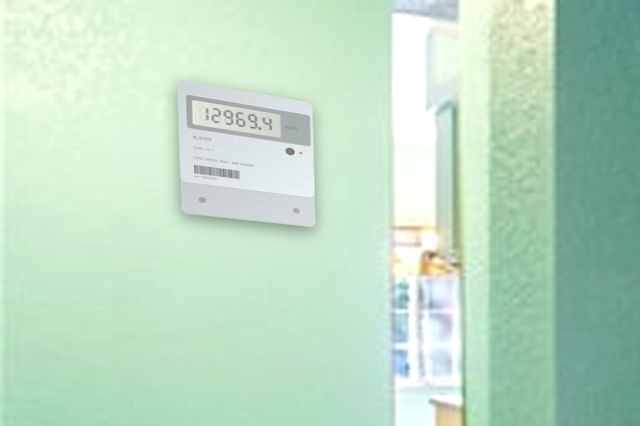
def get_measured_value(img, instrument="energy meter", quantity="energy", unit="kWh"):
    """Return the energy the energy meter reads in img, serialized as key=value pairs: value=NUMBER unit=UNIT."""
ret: value=12969.4 unit=kWh
